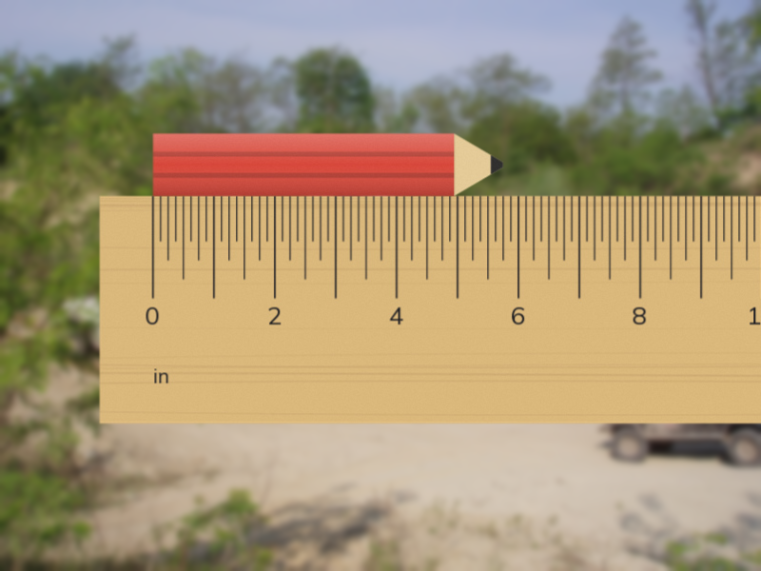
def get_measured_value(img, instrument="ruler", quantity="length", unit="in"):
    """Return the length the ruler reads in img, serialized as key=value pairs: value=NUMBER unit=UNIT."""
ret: value=5.75 unit=in
